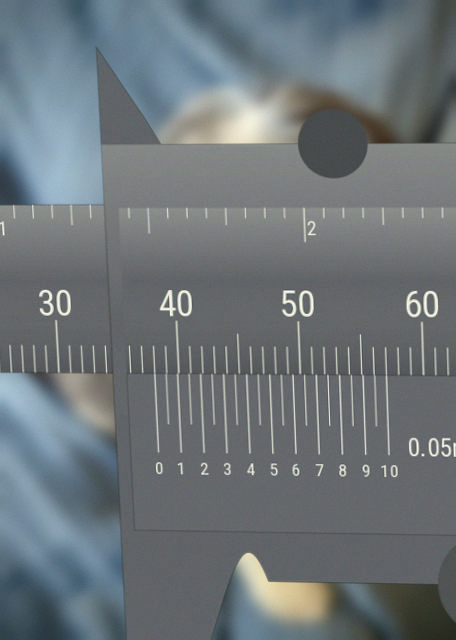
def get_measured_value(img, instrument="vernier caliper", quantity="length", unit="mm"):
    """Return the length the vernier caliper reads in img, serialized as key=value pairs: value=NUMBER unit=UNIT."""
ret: value=38.0 unit=mm
